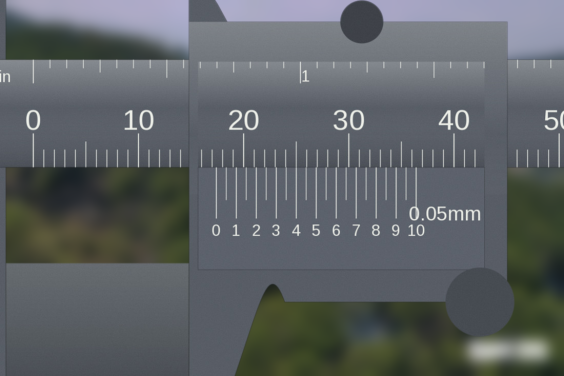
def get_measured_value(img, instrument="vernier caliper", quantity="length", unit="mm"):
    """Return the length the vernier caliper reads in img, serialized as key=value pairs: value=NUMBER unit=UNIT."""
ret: value=17.4 unit=mm
